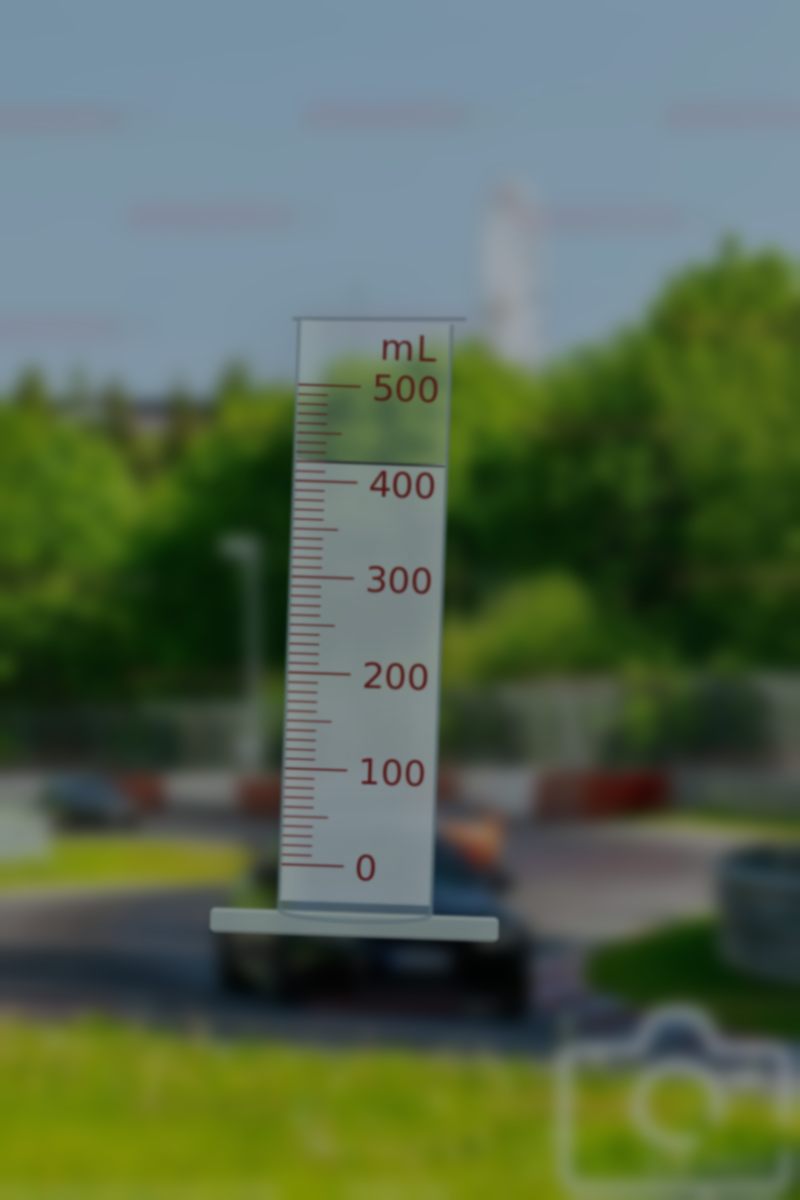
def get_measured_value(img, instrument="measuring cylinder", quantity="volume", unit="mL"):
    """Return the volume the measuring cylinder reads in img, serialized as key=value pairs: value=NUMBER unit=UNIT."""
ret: value=420 unit=mL
